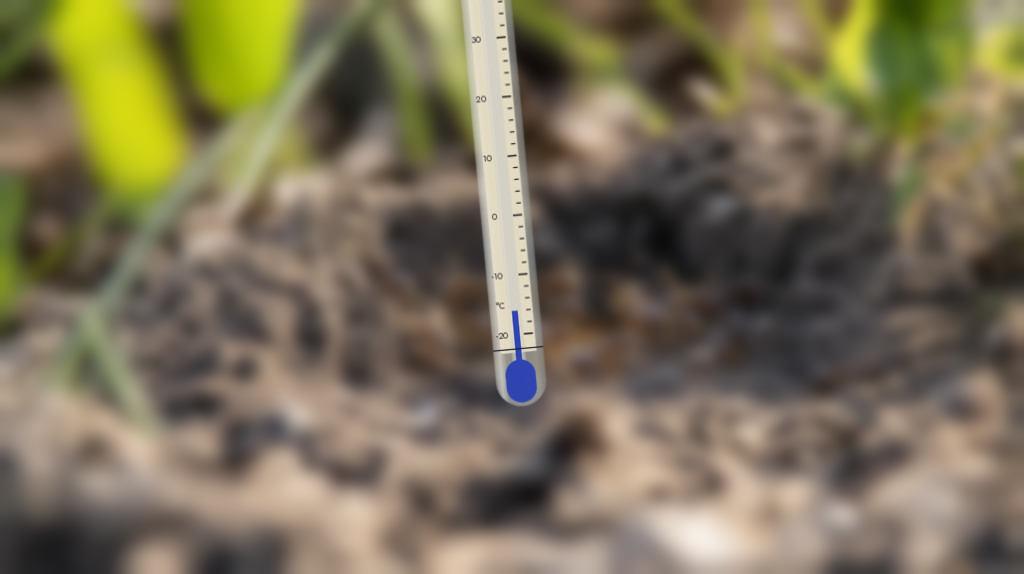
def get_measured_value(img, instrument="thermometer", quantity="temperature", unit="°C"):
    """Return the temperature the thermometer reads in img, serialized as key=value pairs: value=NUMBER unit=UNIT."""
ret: value=-16 unit=°C
